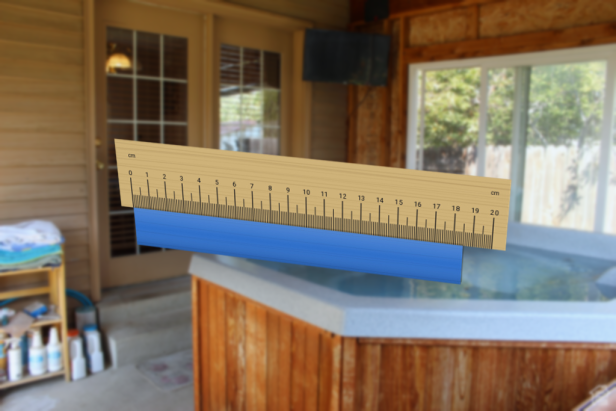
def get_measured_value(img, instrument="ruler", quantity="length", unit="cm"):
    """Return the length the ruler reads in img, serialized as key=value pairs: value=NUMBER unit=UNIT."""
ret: value=18.5 unit=cm
